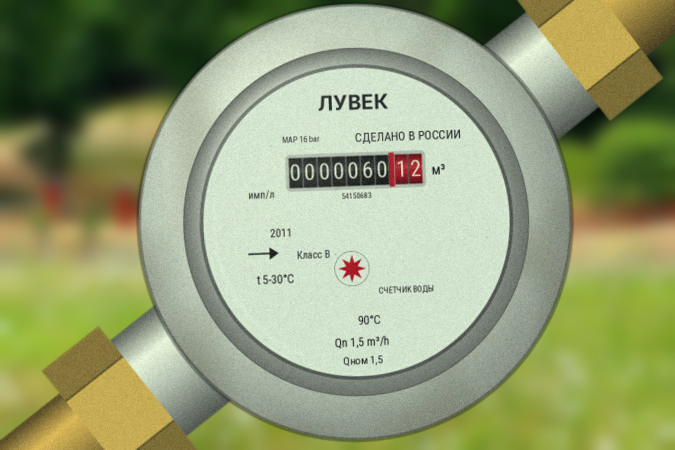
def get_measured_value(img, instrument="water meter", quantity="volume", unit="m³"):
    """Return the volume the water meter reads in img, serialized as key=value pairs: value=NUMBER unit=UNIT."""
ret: value=60.12 unit=m³
